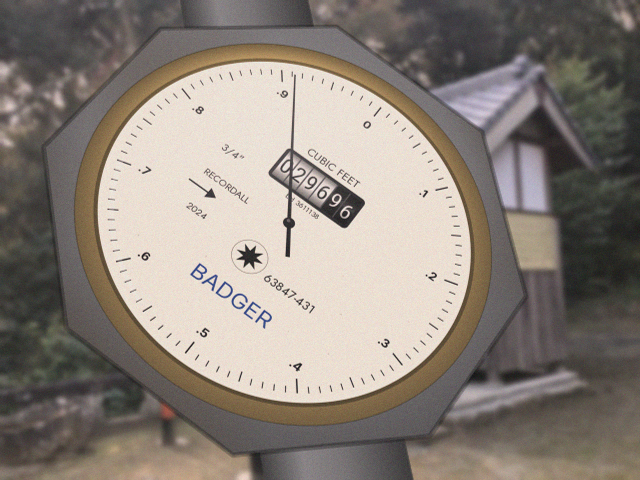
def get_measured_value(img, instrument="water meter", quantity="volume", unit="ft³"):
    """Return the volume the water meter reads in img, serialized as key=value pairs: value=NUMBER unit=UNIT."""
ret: value=29695.91 unit=ft³
